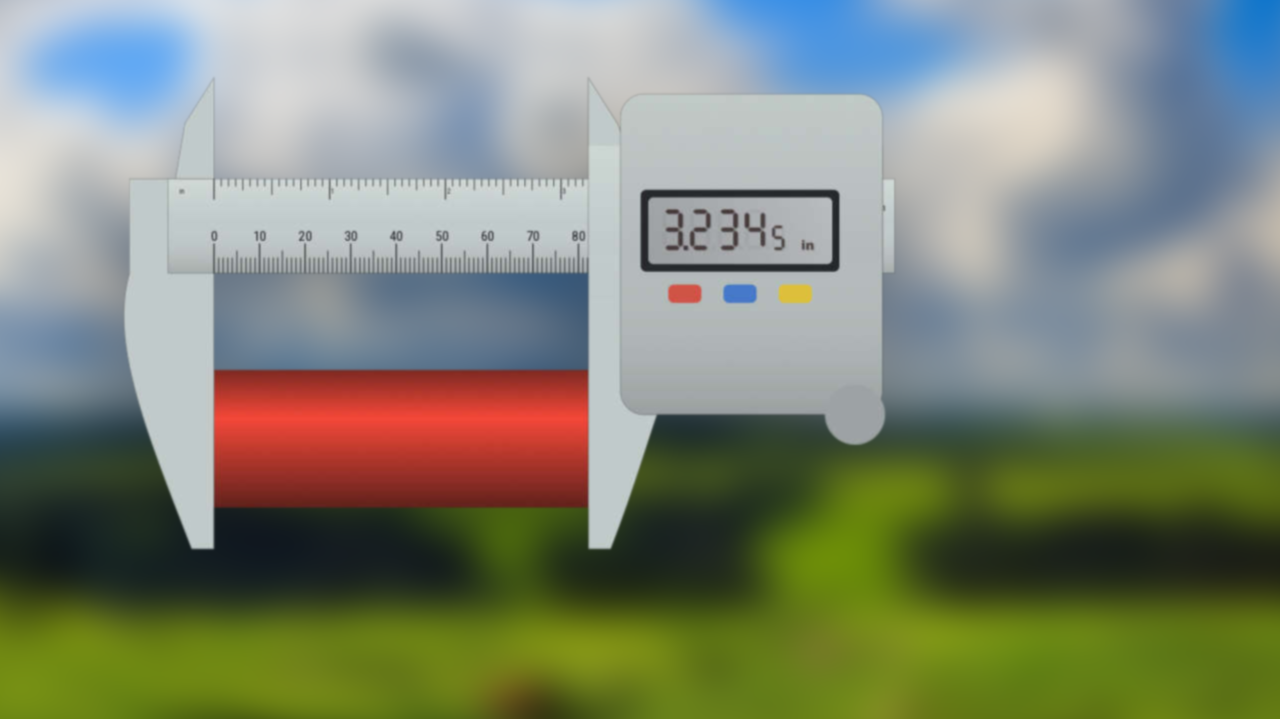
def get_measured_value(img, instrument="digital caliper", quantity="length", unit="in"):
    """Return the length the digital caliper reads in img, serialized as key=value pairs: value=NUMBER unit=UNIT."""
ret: value=3.2345 unit=in
